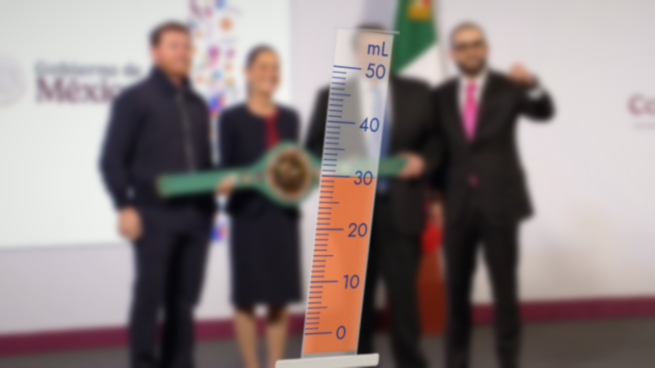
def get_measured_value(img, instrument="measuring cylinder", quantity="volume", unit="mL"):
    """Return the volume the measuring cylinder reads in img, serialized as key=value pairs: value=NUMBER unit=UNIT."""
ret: value=30 unit=mL
